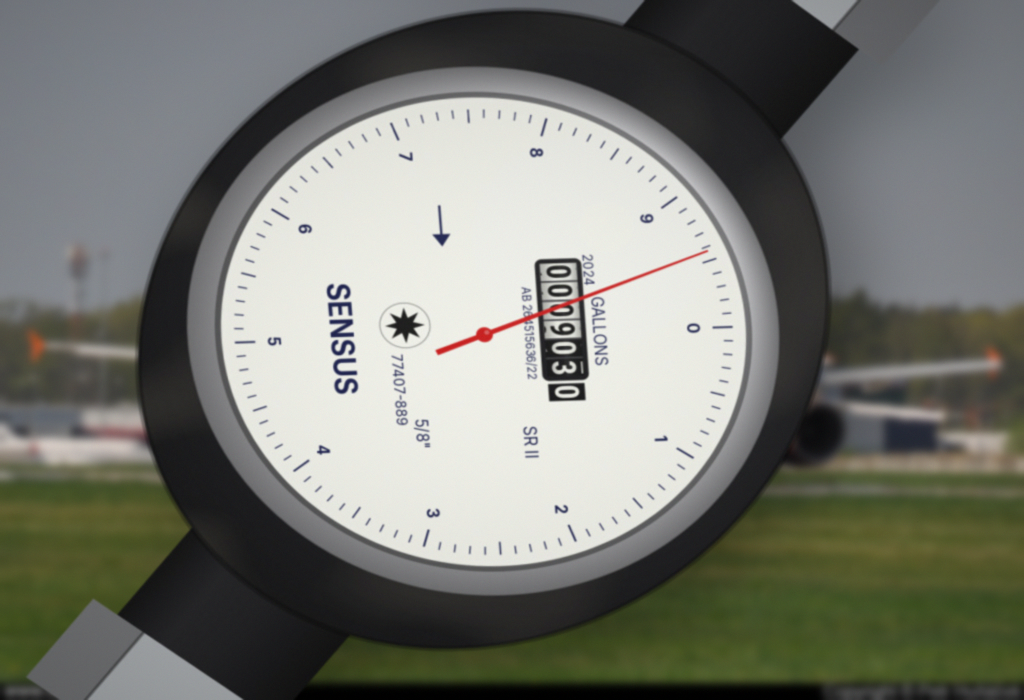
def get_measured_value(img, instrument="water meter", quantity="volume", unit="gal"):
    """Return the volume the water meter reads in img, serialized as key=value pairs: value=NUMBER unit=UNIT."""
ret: value=9029.4 unit=gal
